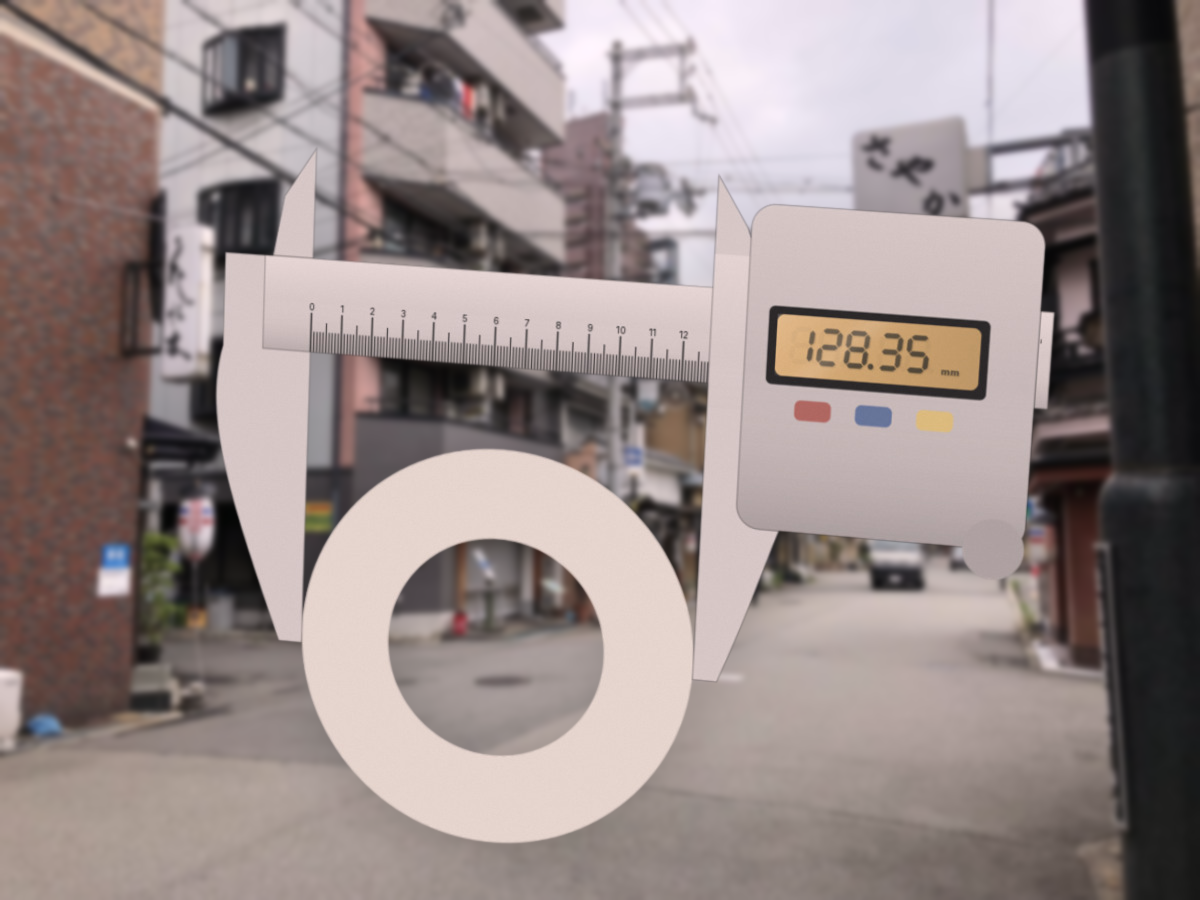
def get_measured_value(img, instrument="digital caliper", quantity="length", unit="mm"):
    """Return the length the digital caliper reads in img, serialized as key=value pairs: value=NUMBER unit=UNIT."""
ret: value=128.35 unit=mm
